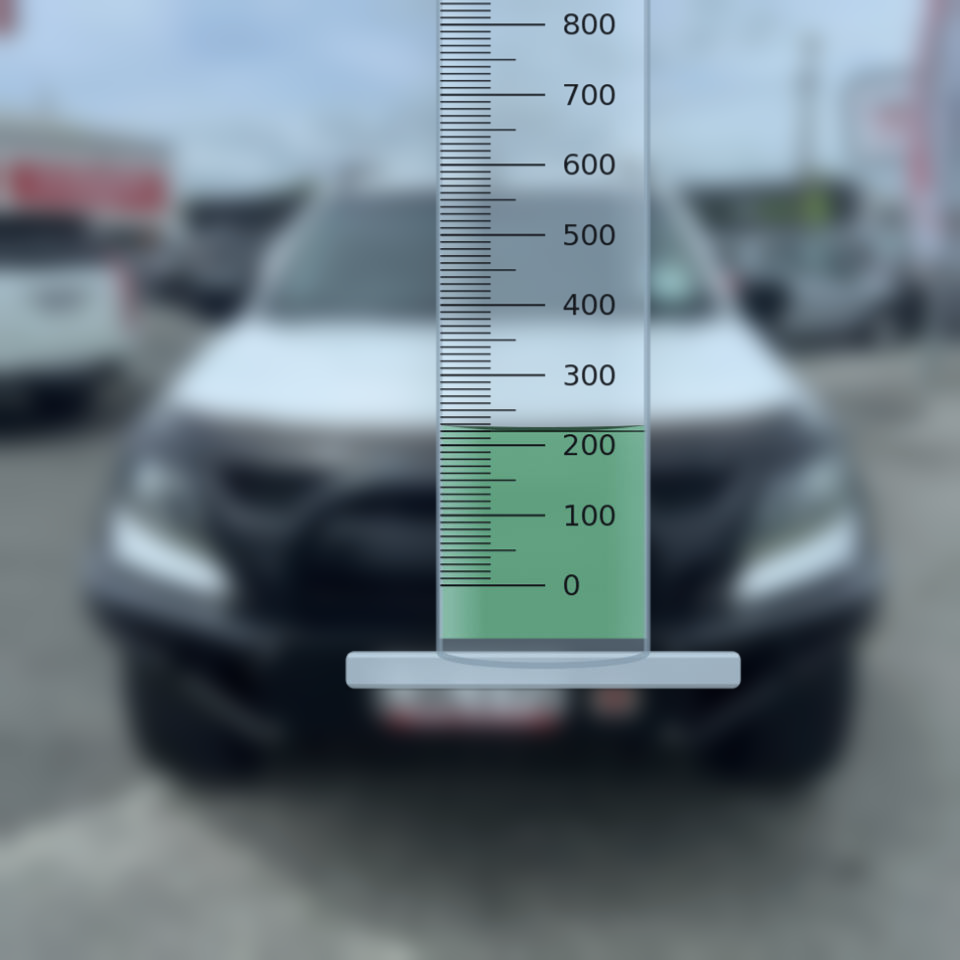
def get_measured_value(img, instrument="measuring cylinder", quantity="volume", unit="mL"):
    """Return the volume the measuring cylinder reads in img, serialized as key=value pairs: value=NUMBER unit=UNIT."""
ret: value=220 unit=mL
